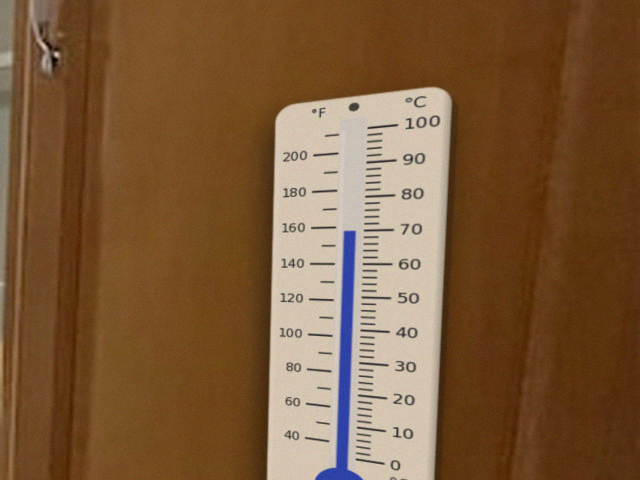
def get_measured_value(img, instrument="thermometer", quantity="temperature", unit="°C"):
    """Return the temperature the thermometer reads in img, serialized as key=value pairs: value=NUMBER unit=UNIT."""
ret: value=70 unit=°C
